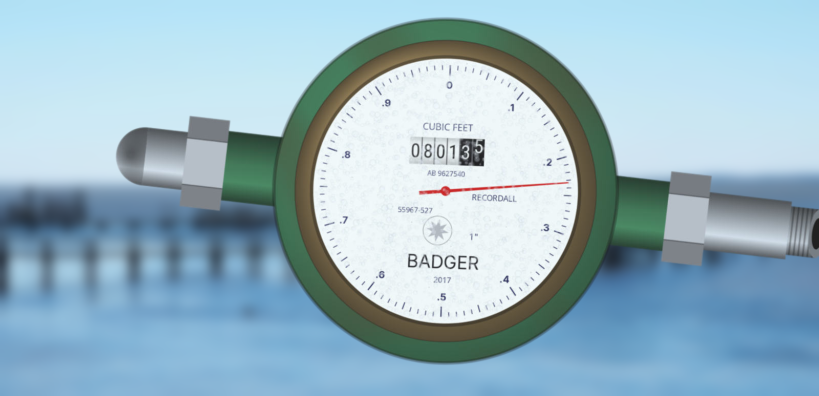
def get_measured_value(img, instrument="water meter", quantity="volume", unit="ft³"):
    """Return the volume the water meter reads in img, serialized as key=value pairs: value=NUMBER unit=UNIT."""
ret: value=80135.23 unit=ft³
